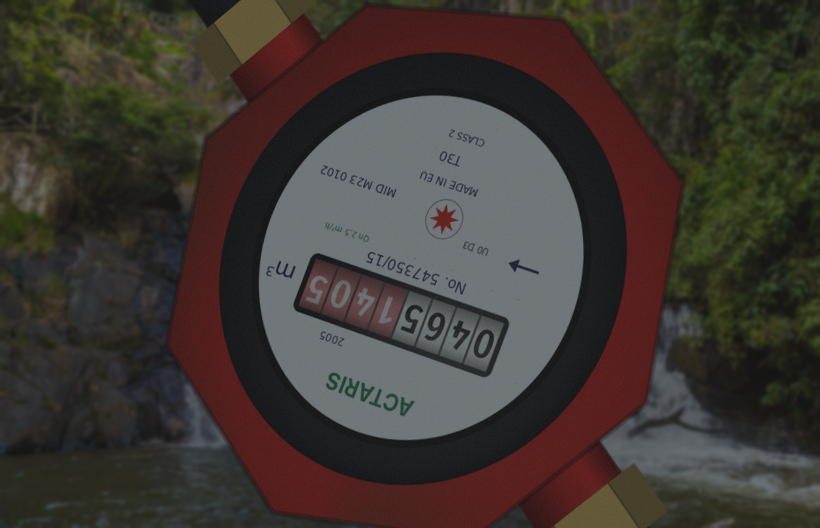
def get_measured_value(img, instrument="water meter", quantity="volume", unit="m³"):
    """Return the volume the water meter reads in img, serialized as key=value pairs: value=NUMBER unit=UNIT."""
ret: value=465.1405 unit=m³
